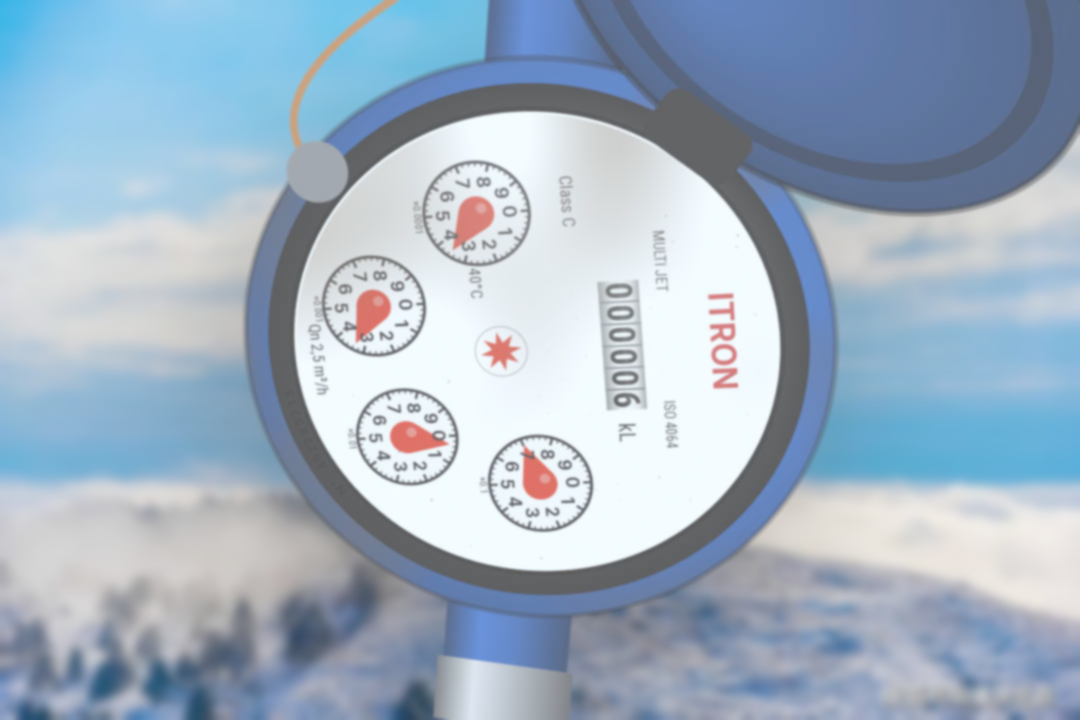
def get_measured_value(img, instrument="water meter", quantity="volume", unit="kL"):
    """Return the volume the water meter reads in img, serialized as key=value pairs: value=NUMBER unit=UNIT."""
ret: value=6.7033 unit=kL
